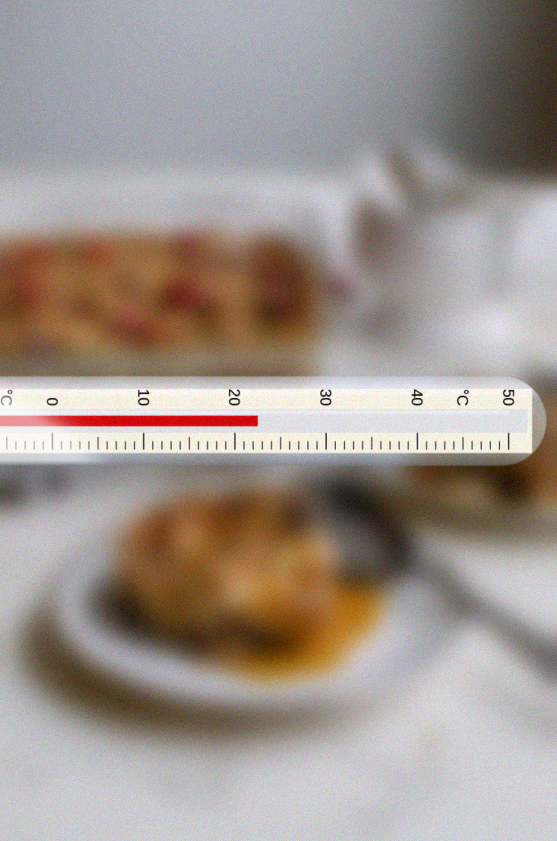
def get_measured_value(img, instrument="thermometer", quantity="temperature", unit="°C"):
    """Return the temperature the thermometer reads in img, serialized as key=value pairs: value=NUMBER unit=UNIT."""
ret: value=22.5 unit=°C
